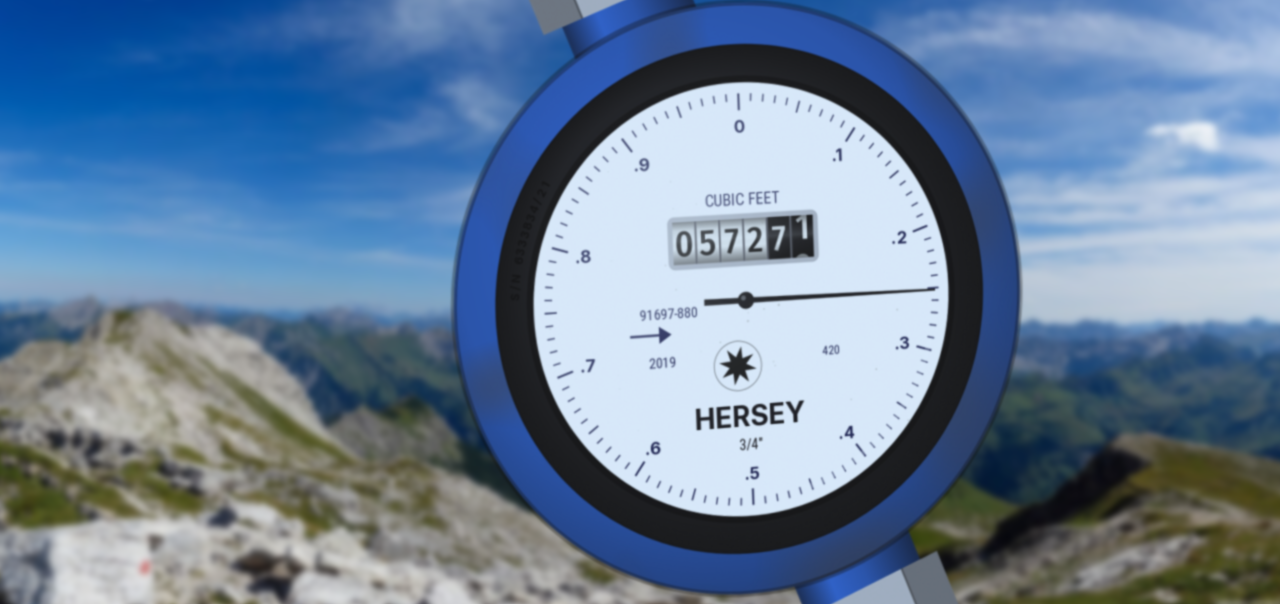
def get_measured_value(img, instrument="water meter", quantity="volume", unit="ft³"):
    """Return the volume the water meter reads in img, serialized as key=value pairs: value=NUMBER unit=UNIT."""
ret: value=57271.25 unit=ft³
